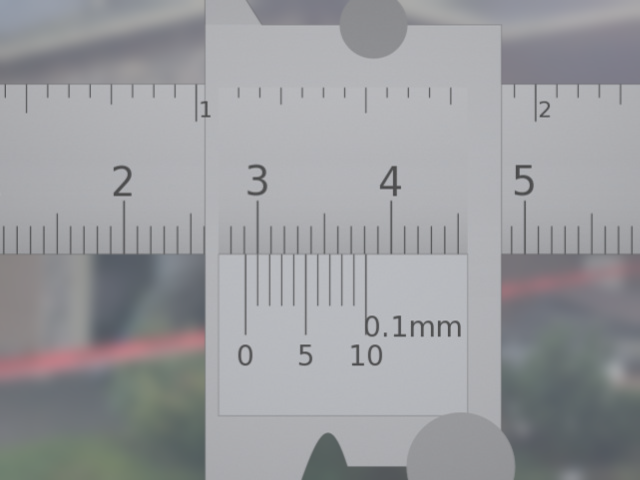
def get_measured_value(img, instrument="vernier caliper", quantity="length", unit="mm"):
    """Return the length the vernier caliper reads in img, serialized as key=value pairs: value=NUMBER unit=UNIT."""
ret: value=29.1 unit=mm
